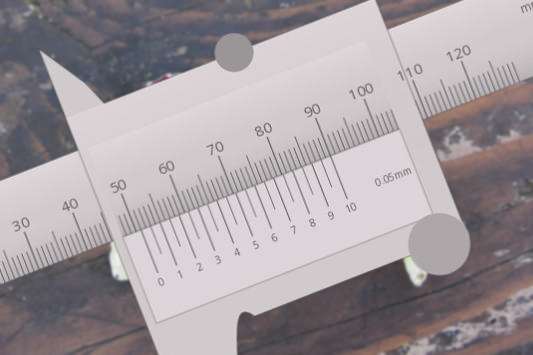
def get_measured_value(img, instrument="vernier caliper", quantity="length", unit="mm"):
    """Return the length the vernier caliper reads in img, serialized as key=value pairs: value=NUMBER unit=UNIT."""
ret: value=51.0 unit=mm
